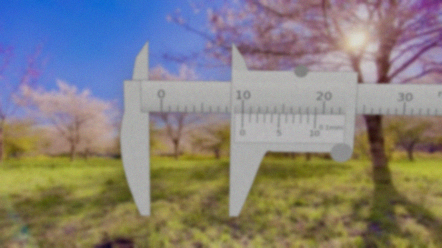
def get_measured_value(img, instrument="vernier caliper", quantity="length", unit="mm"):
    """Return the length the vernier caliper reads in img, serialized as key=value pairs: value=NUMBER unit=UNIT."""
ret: value=10.0 unit=mm
